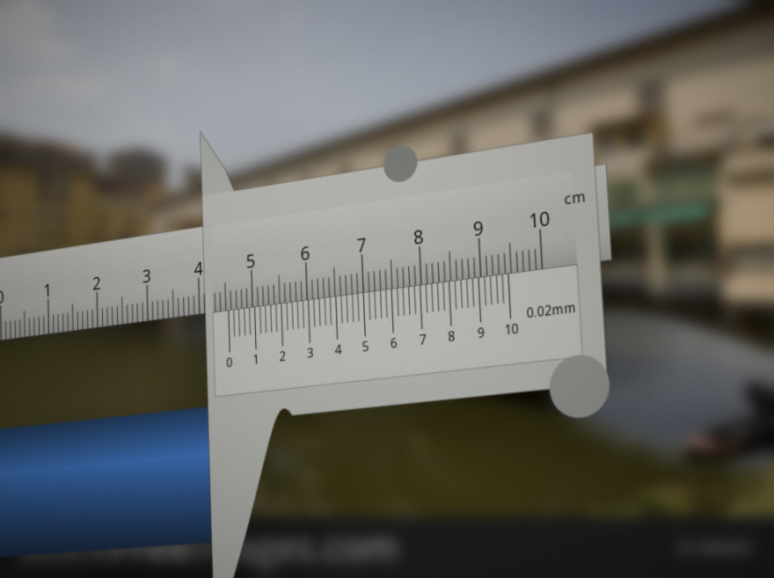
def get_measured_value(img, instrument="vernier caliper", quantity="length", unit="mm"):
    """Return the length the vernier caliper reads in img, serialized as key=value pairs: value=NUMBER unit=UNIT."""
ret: value=45.5 unit=mm
